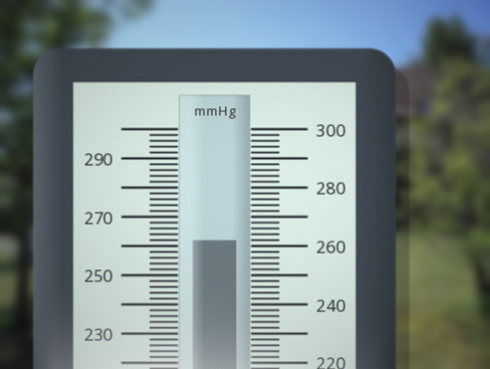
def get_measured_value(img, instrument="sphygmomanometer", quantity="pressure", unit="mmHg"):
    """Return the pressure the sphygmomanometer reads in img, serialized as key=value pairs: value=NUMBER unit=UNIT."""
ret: value=262 unit=mmHg
